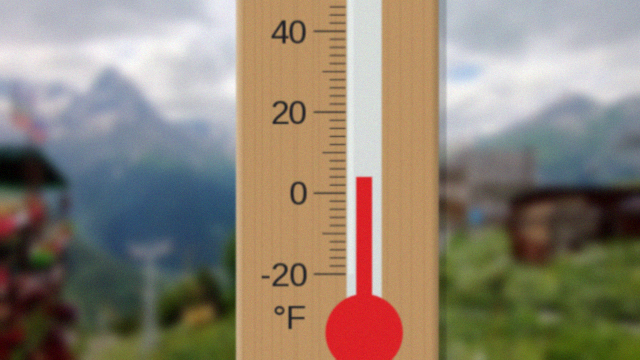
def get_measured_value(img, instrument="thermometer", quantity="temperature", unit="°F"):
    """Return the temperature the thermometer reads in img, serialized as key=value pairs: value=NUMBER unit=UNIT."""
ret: value=4 unit=°F
